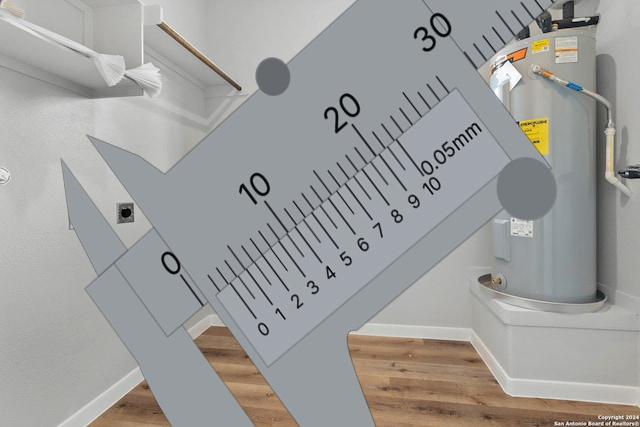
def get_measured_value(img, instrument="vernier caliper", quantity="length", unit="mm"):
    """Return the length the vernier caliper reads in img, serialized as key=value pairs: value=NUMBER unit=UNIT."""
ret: value=3.2 unit=mm
